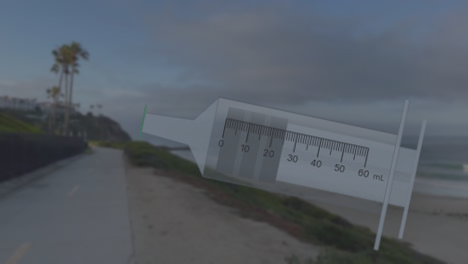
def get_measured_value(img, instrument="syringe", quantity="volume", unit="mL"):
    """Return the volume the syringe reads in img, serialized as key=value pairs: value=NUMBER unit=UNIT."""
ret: value=0 unit=mL
